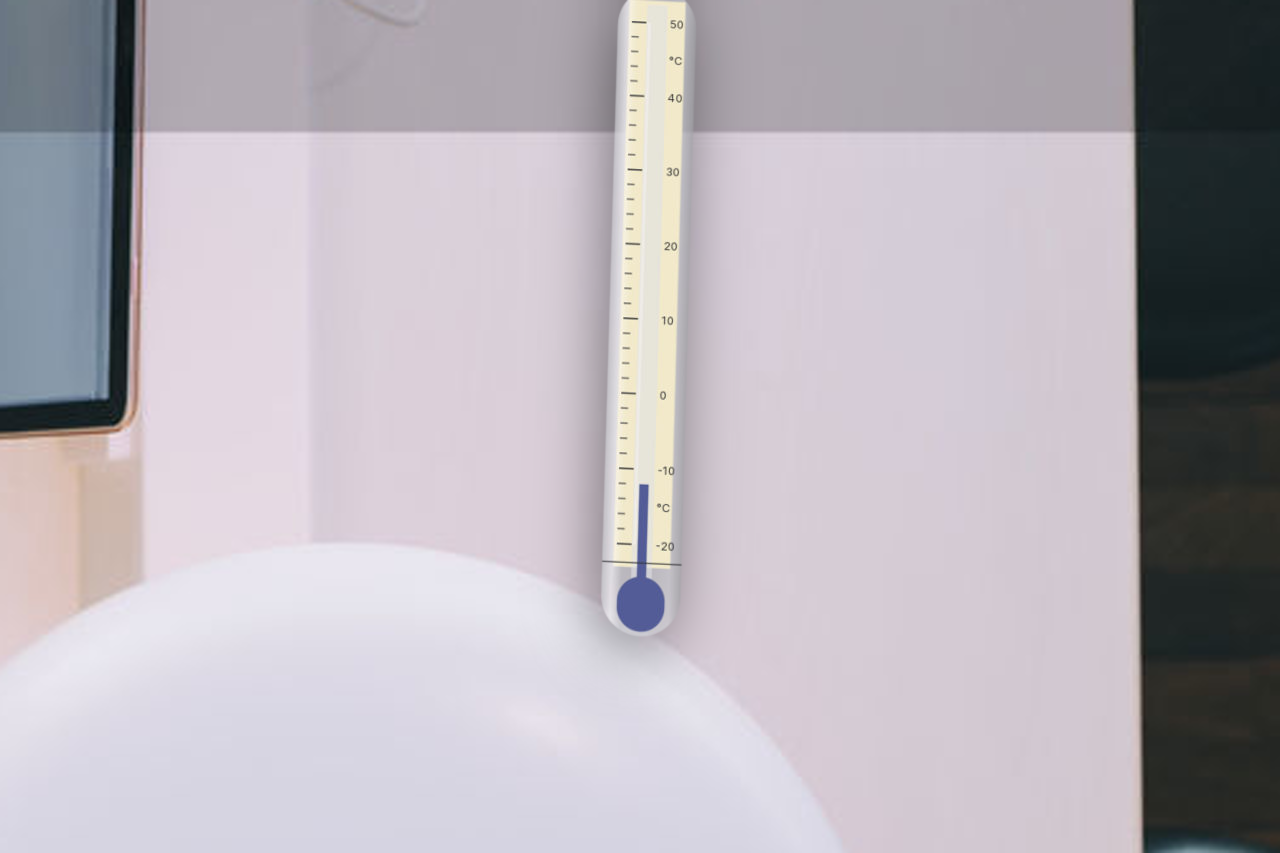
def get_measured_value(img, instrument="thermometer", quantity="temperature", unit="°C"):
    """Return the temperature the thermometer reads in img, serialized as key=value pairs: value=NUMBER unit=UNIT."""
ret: value=-12 unit=°C
